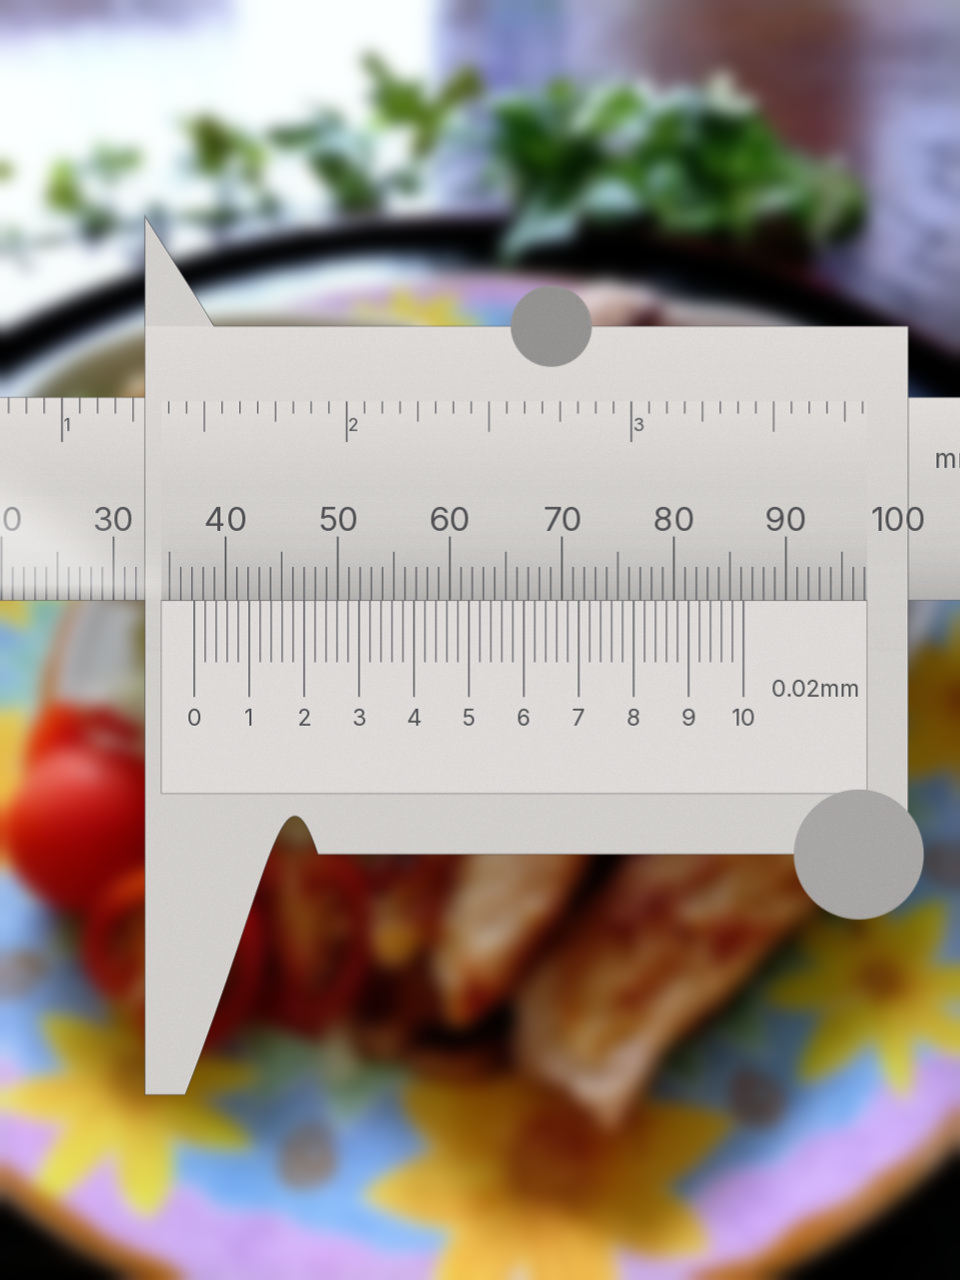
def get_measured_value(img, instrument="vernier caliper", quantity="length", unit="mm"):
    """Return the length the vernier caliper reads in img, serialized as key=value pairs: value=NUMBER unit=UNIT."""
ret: value=37.2 unit=mm
